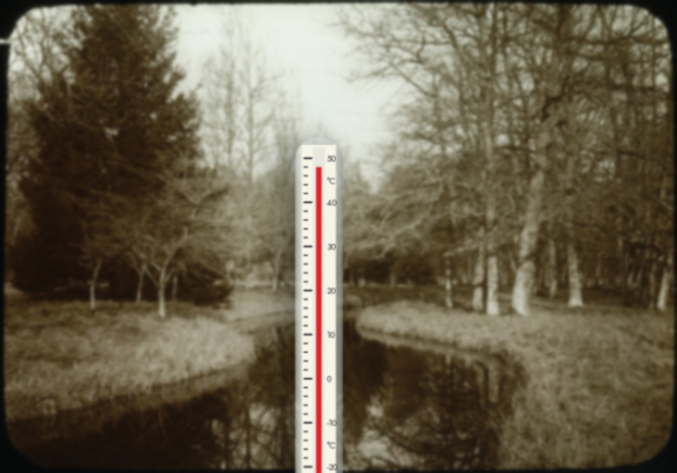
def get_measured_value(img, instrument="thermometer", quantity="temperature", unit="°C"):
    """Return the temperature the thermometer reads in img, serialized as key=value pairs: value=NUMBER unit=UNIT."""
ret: value=48 unit=°C
